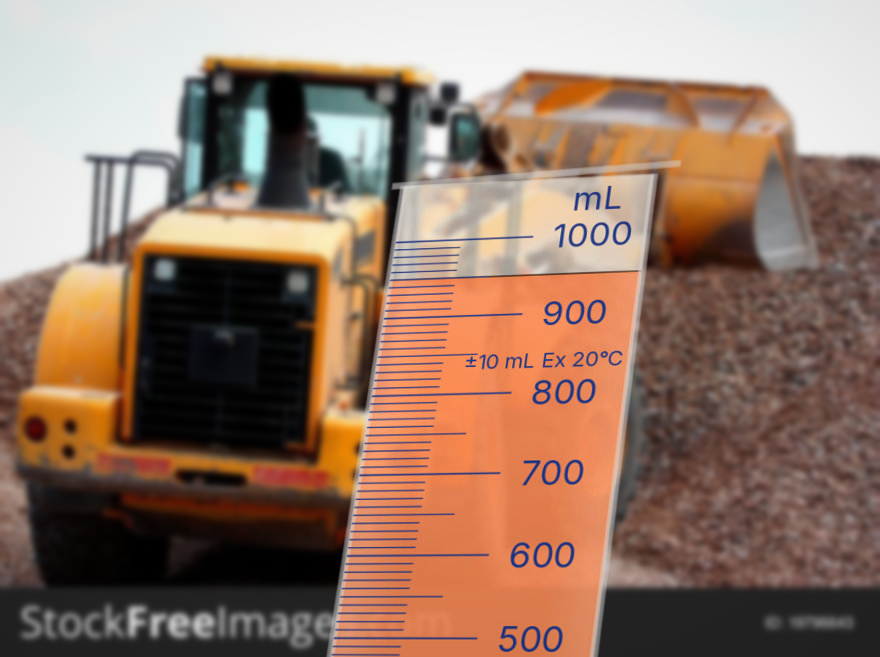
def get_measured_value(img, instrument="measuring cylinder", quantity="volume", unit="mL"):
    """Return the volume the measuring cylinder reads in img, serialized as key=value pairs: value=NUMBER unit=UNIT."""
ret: value=950 unit=mL
